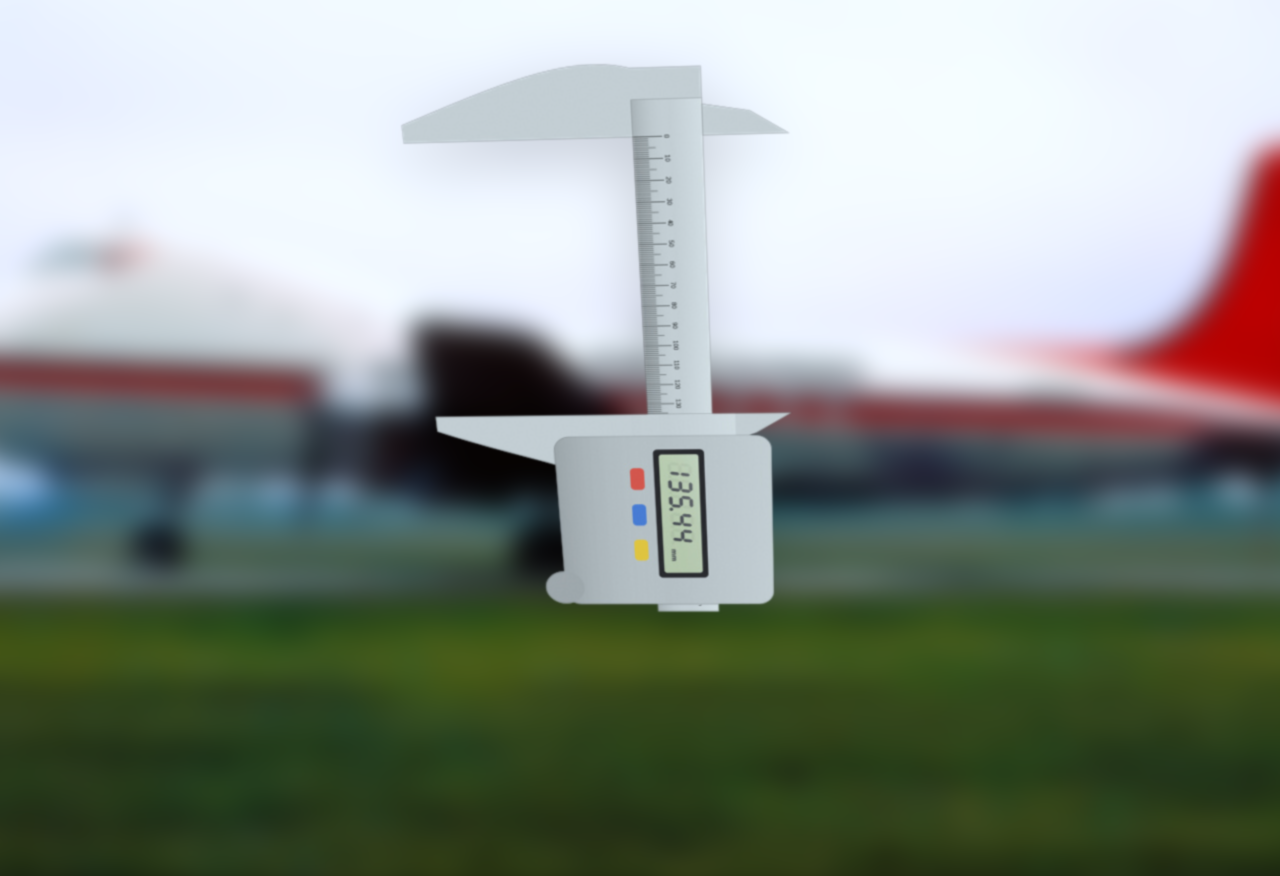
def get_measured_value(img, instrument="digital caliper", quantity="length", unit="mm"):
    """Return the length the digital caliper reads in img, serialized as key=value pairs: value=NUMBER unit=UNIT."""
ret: value=135.44 unit=mm
